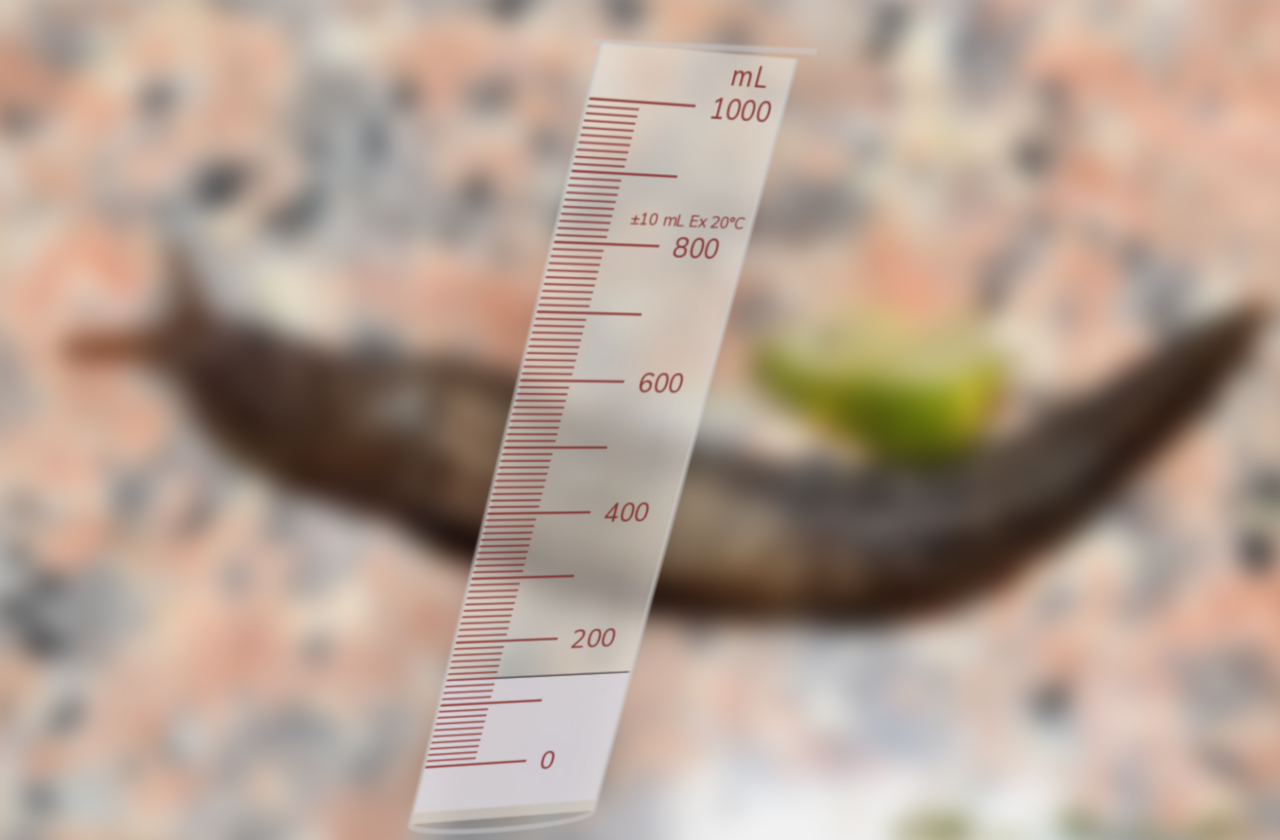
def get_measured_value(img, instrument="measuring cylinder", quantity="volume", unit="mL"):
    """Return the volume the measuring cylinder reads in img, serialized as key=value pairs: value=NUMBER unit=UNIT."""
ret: value=140 unit=mL
